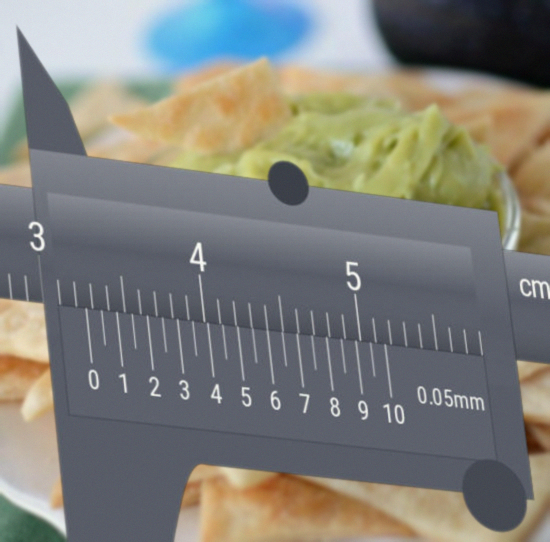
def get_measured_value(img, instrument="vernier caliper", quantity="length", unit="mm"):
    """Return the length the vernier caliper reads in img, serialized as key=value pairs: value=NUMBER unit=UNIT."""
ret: value=32.6 unit=mm
